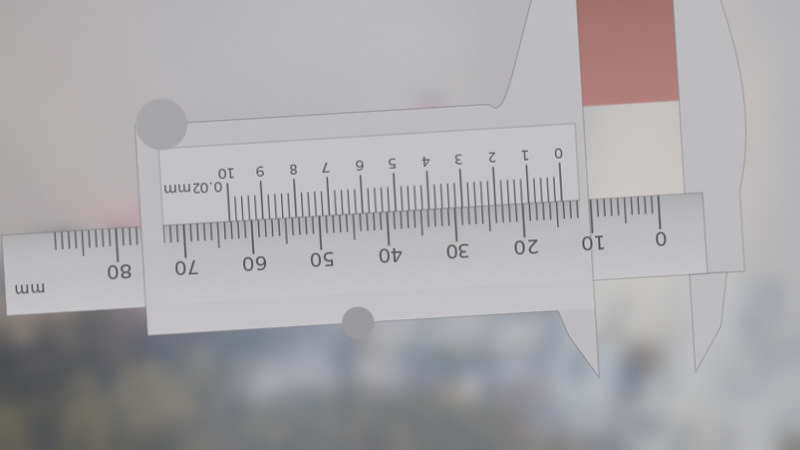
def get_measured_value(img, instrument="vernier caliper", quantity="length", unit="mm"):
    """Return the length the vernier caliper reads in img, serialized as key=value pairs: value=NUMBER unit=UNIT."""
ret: value=14.2 unit=mm
